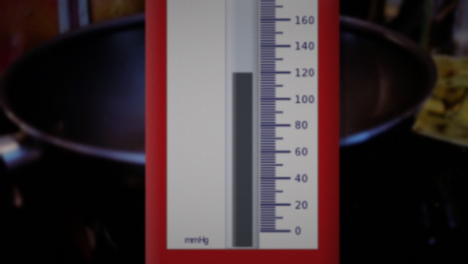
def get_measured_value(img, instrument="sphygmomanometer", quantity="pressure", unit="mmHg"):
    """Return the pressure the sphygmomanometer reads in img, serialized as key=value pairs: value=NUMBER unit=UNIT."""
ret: value=120 unit=mmHg
